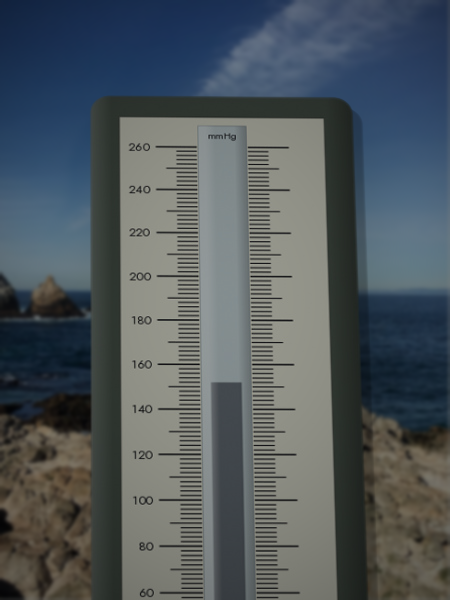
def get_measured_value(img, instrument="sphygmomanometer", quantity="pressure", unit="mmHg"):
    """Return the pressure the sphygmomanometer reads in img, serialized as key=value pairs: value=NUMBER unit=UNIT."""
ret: value=152 unit=mmHg
